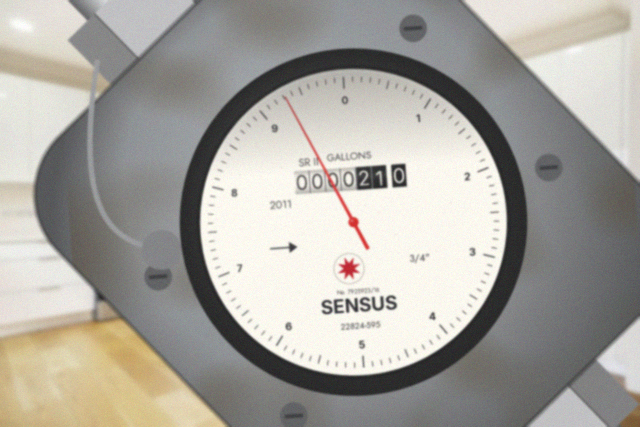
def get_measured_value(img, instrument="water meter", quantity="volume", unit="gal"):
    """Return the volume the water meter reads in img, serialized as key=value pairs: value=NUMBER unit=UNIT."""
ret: value=209.3 unit=gal
